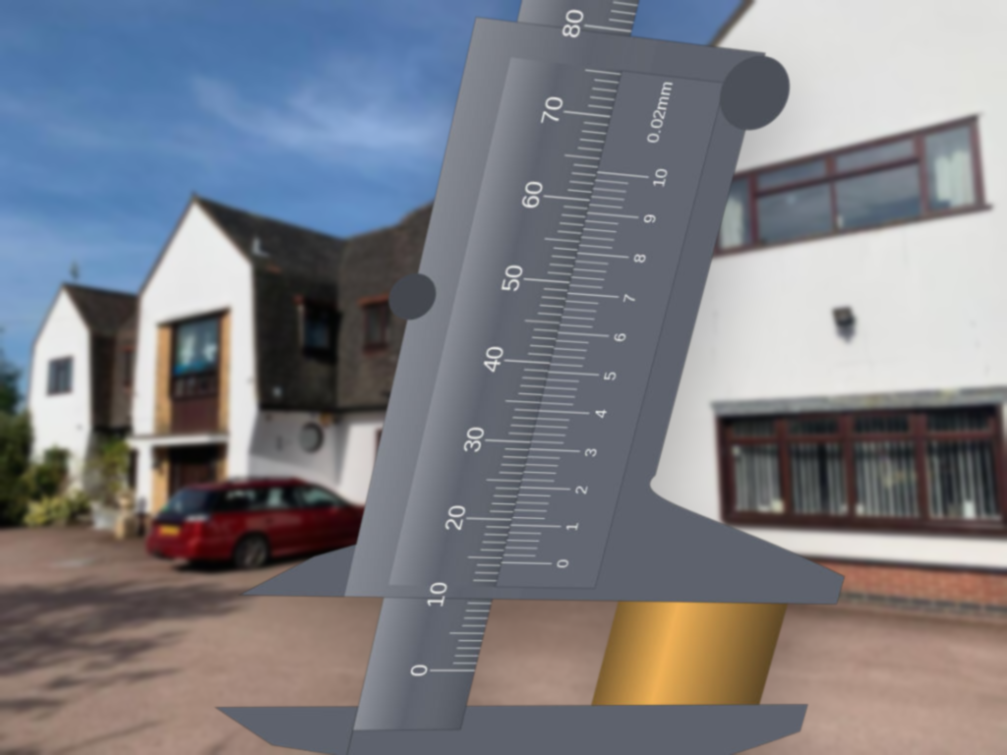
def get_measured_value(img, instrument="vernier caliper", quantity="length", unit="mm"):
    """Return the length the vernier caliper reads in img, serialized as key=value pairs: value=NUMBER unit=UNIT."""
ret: value=14.4 unit=mm
